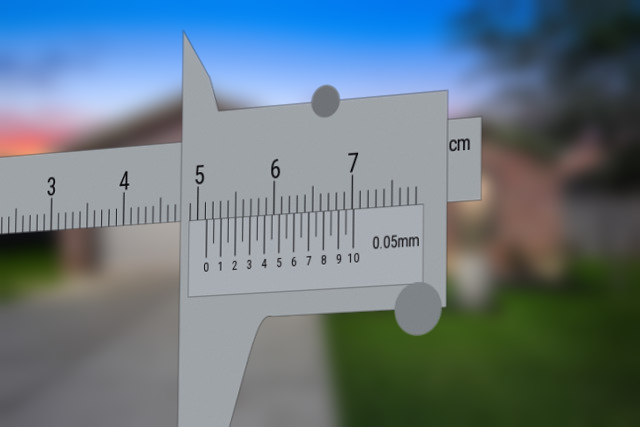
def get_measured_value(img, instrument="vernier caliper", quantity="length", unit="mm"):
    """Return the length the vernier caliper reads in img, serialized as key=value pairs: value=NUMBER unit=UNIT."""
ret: value=51.2 unit=mm
